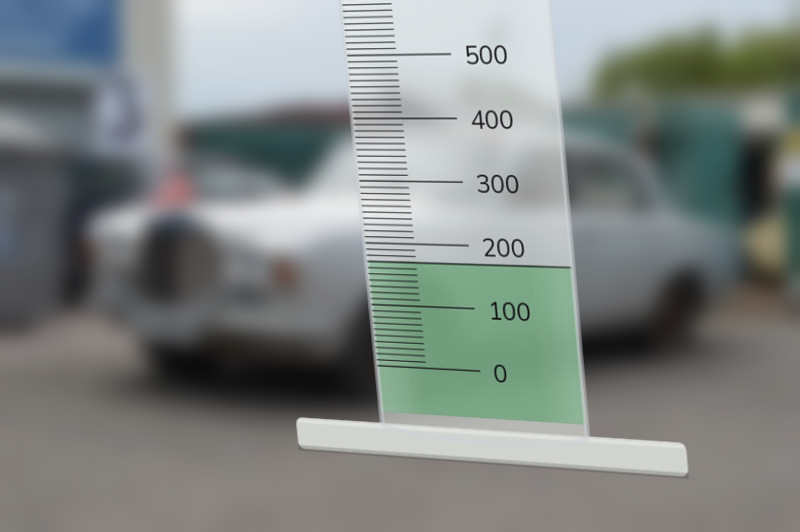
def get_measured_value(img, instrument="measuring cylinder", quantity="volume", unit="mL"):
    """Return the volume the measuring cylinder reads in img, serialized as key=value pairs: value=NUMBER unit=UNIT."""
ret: value=170 unit=mL
